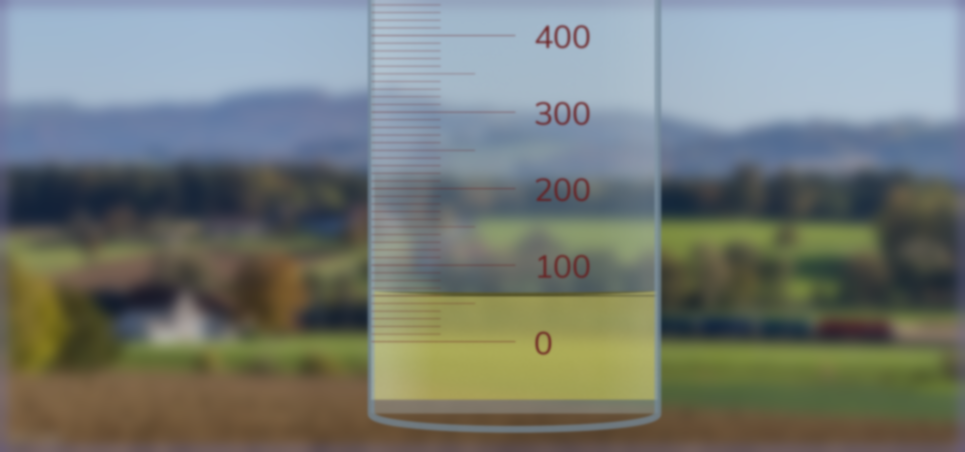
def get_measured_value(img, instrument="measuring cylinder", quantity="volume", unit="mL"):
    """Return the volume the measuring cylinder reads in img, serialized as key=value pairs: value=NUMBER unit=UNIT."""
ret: value=60 unit=mL
